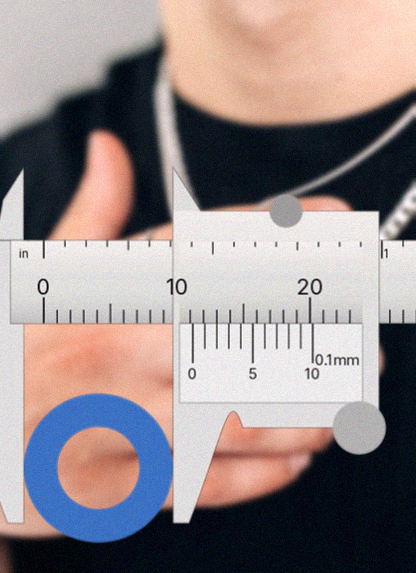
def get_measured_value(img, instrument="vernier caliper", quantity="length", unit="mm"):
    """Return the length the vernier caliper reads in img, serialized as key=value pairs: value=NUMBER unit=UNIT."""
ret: value=11.2 unit=mm
